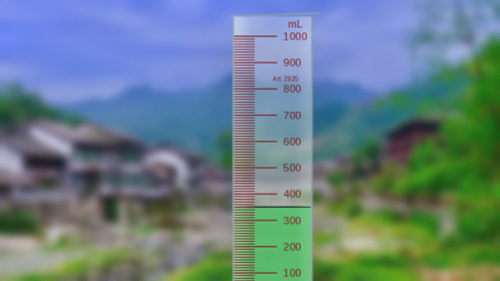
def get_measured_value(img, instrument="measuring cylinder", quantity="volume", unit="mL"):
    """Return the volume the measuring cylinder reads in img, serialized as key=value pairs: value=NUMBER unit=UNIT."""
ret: value=350 unit=mL
